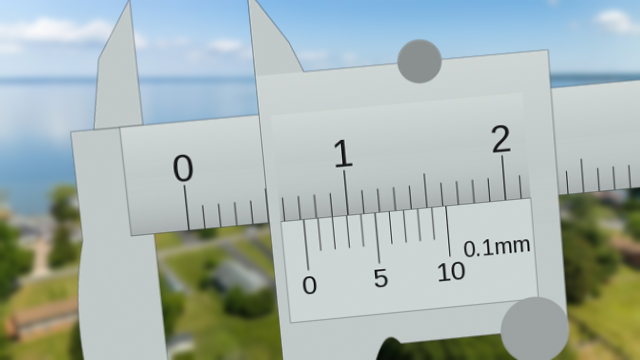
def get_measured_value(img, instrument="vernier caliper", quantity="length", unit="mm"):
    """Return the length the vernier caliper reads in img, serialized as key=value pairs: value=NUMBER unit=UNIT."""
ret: value=7.2 unit=mm
